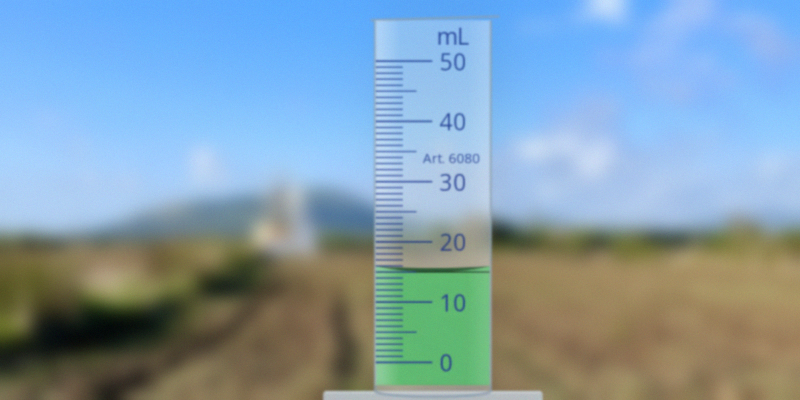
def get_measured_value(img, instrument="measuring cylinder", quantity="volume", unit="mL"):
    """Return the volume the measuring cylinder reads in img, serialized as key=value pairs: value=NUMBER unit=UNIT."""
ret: value=15 unit=mL
